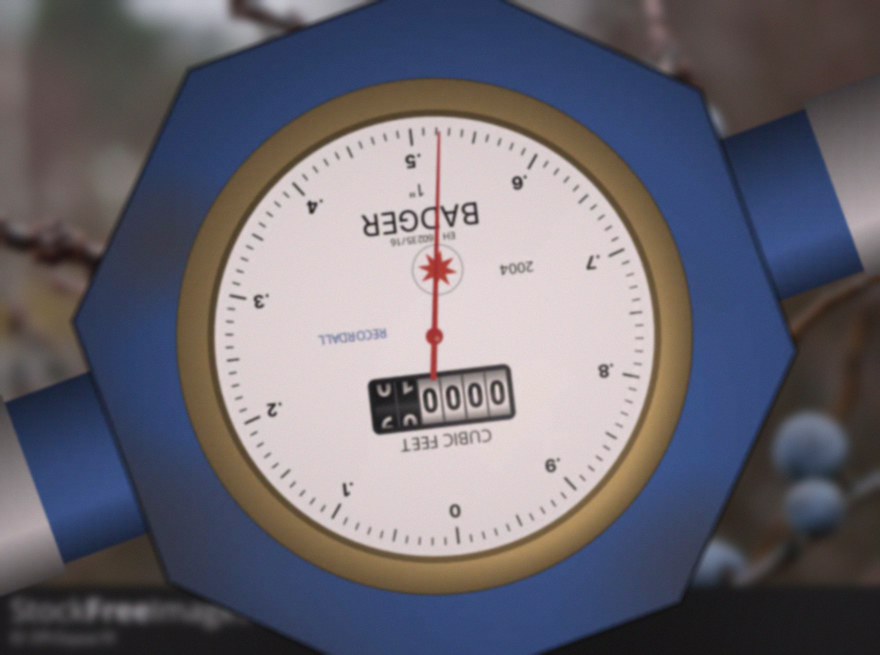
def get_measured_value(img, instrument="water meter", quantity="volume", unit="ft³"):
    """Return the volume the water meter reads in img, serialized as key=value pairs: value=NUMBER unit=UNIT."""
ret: value=9.52 unit=ft³
